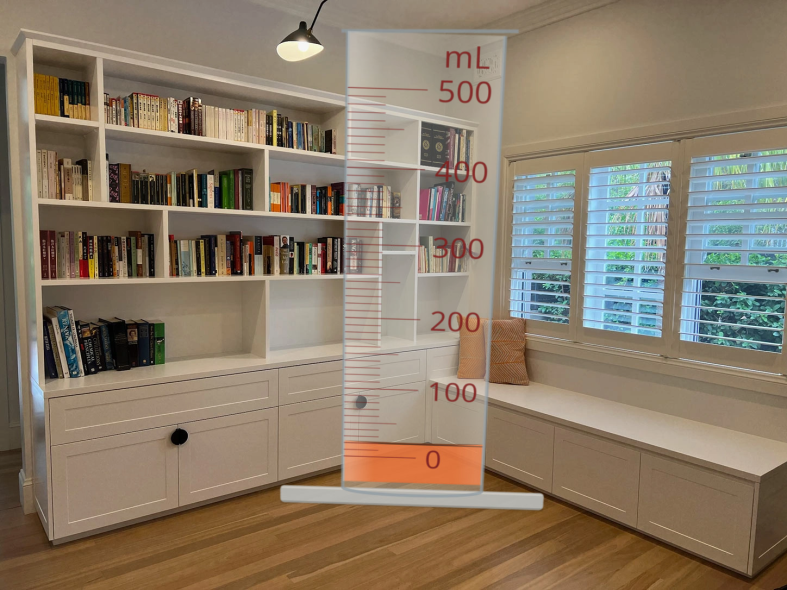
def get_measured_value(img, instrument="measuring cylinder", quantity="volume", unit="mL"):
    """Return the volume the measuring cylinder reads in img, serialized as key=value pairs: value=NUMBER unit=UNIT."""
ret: value=20 unit=mL
